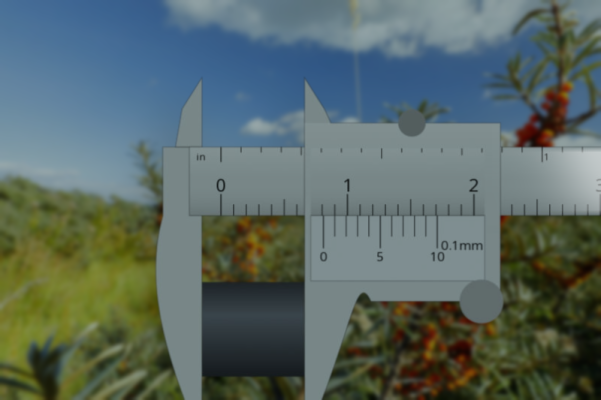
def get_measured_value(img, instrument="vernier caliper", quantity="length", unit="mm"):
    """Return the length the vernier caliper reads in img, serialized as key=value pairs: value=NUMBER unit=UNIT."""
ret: value=8.1 unit=mm
